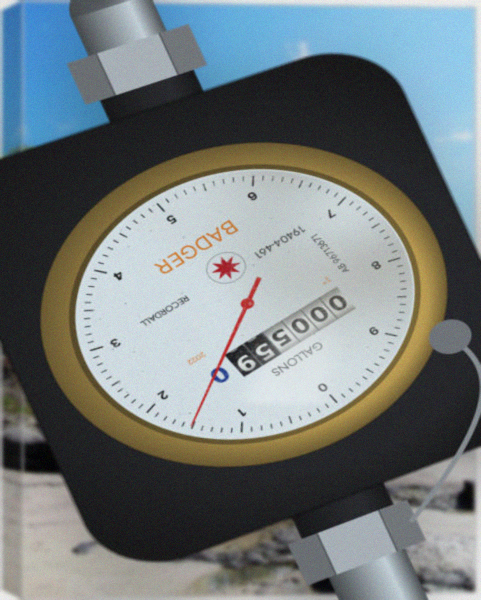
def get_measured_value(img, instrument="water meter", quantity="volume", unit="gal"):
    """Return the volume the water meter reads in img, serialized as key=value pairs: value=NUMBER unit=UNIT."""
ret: value=5591.5 unit=gal
